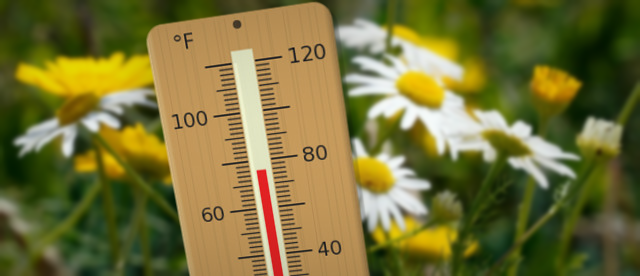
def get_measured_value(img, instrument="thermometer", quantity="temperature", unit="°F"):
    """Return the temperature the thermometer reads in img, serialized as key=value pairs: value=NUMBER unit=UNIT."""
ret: value=76 unit=°F
